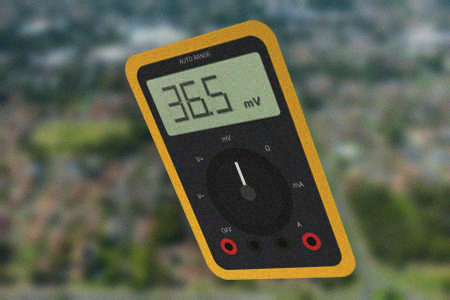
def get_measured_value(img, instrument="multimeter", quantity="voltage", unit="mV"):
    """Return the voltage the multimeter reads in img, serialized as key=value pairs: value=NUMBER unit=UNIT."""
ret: value=36.5 unit=mV
